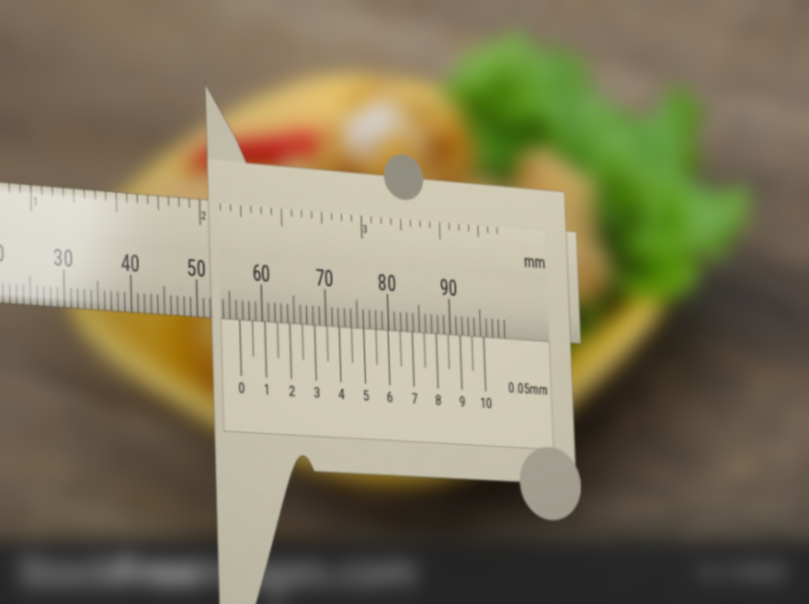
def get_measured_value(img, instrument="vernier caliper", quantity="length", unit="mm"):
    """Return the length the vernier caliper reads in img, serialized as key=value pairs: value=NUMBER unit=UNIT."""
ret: value=56.5 unit=mm
